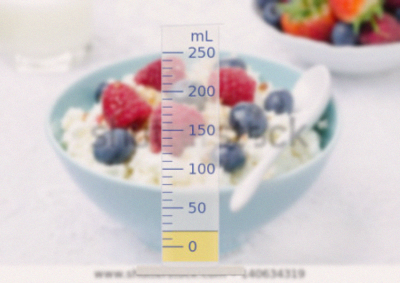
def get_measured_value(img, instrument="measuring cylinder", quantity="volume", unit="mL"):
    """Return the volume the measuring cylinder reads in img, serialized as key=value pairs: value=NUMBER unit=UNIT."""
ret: value=20 unit=mL
